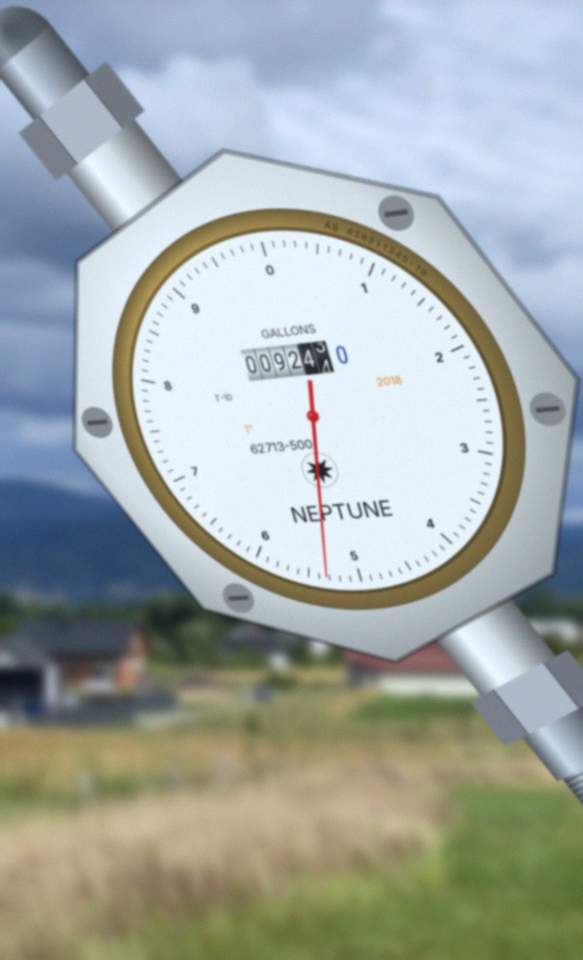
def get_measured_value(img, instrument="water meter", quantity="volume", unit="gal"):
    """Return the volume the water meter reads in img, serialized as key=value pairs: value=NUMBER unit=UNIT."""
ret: value=92435.3 unit=gal
